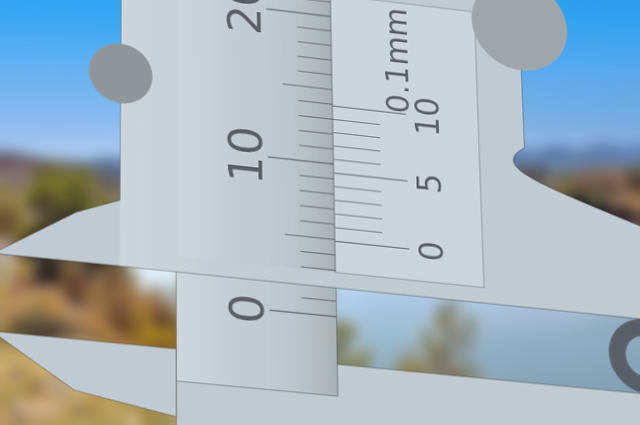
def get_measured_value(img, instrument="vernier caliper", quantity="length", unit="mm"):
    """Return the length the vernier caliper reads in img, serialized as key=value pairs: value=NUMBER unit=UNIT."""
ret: value=4.9 unit=mm
